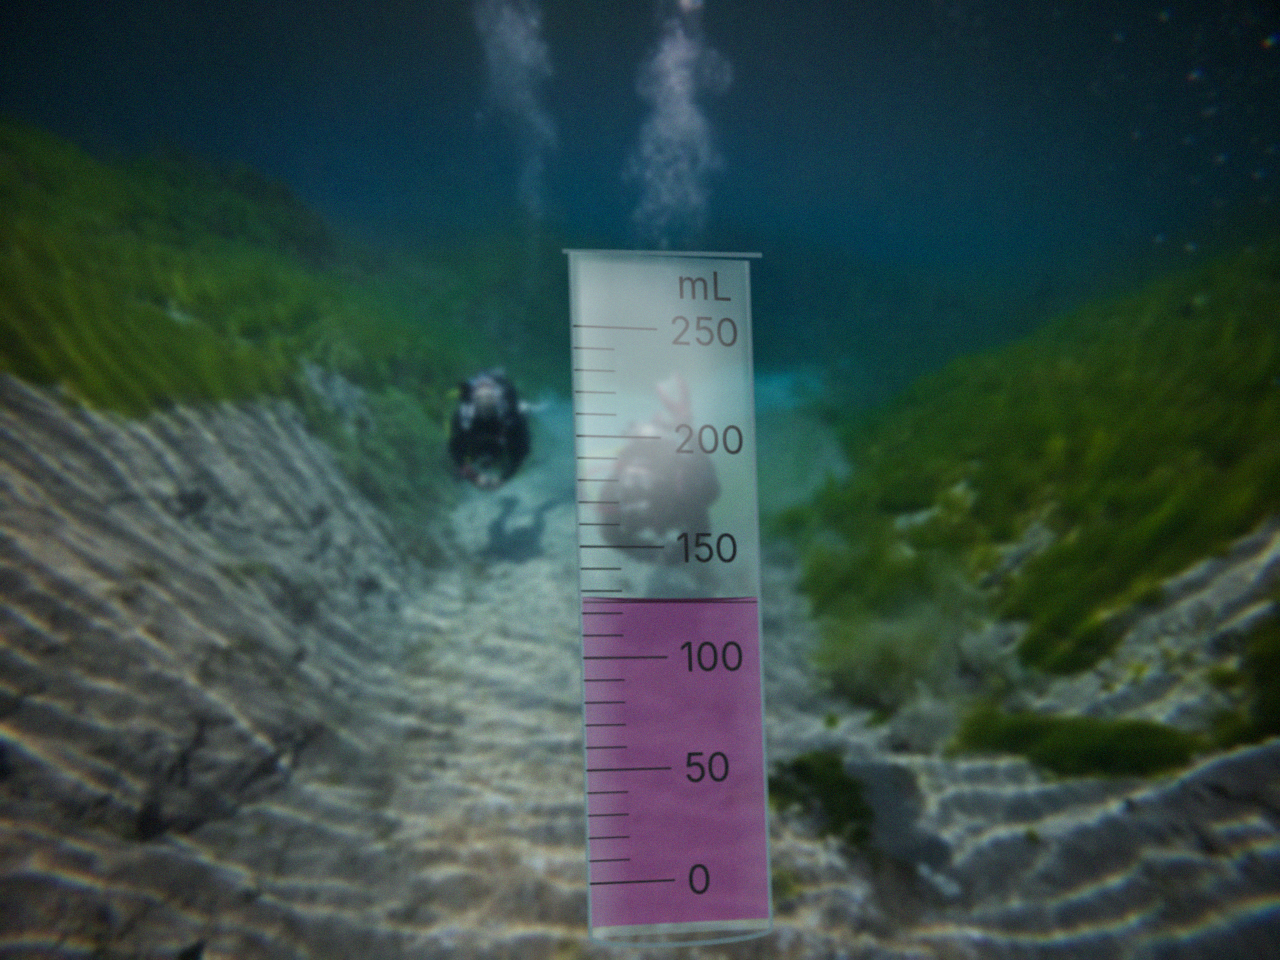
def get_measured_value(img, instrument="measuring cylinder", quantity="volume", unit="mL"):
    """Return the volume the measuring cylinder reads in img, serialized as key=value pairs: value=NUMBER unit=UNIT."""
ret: value=125 unit=mL
